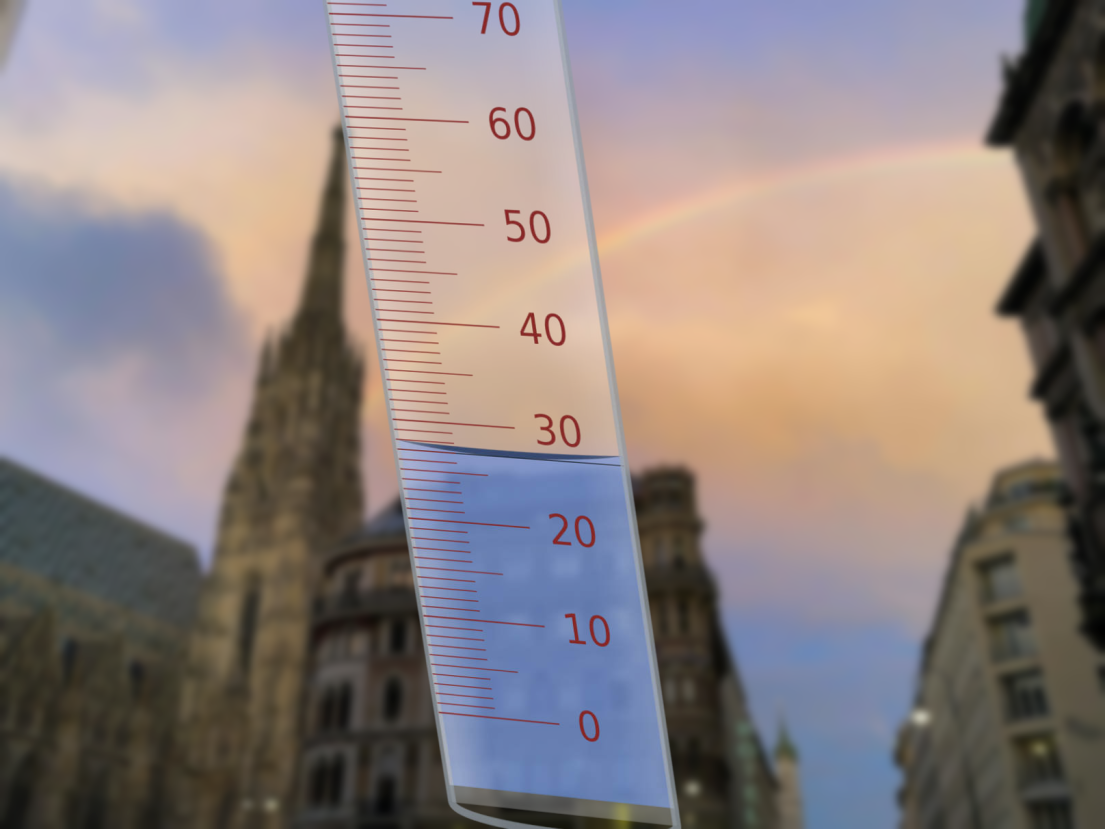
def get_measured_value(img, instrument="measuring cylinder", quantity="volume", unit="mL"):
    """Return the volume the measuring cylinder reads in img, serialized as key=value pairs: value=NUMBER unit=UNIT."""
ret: value=27 unit=mL
